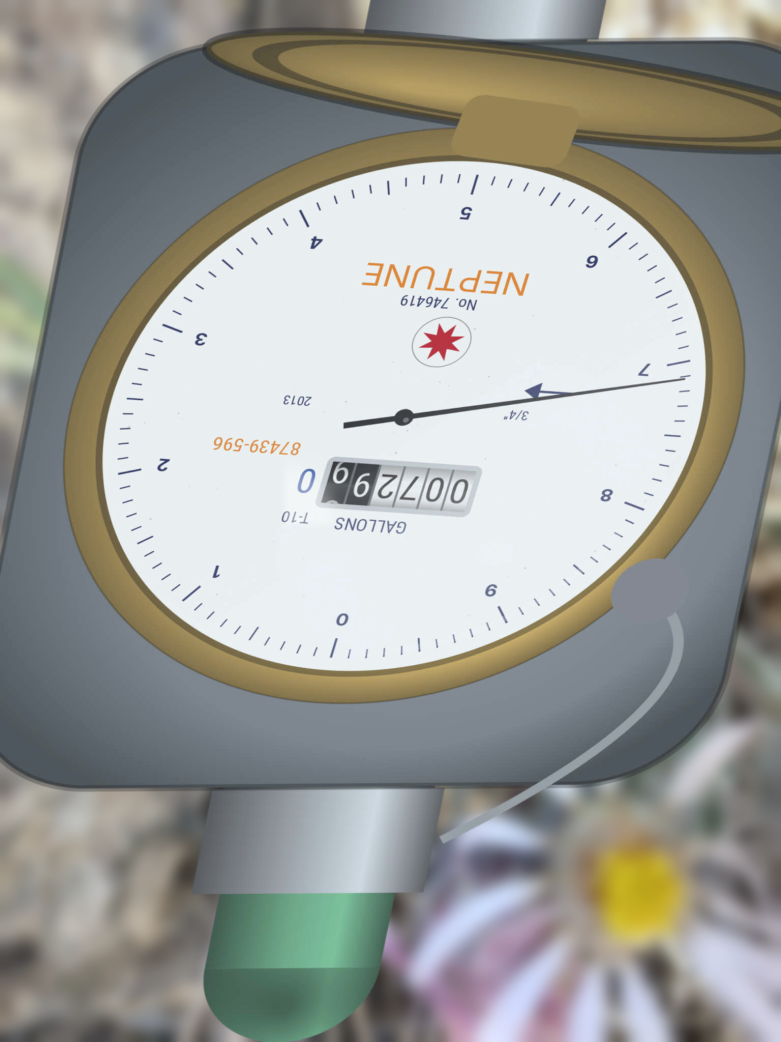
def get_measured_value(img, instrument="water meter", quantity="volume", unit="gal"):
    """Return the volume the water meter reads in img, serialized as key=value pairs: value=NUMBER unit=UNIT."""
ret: value=72987.1 unit=gal
